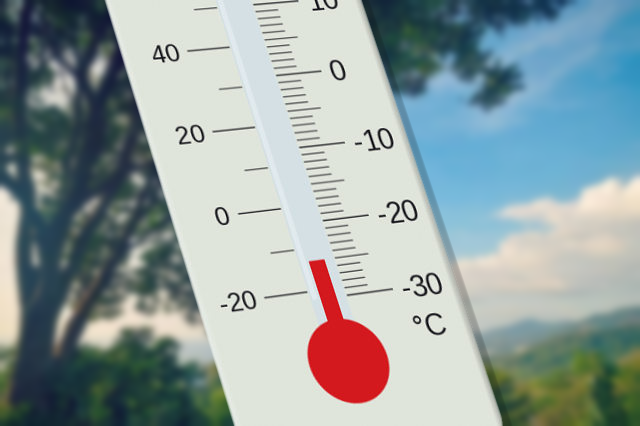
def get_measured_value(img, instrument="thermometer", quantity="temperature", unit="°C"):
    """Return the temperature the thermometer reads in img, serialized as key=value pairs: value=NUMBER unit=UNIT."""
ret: value=-25 unit=°C
